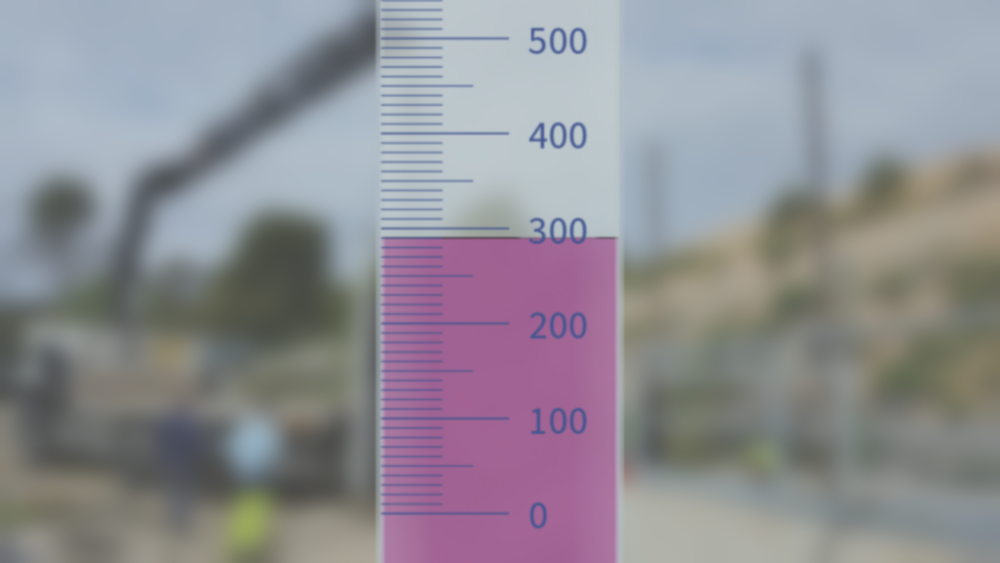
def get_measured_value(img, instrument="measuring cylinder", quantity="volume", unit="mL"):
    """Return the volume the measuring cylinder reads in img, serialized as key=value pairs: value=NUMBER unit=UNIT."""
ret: value=290 unit=mL
